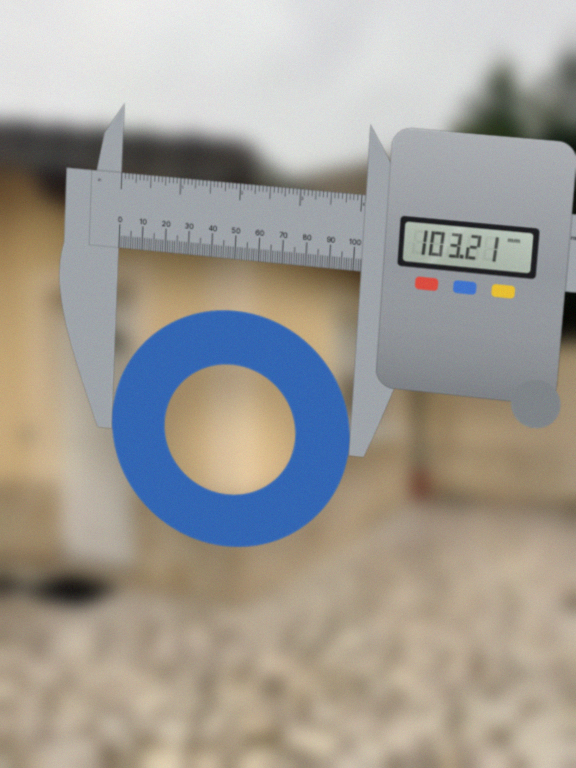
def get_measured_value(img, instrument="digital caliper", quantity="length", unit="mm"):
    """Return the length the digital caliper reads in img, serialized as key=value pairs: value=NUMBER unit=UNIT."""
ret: value=103.21 unit=mm
